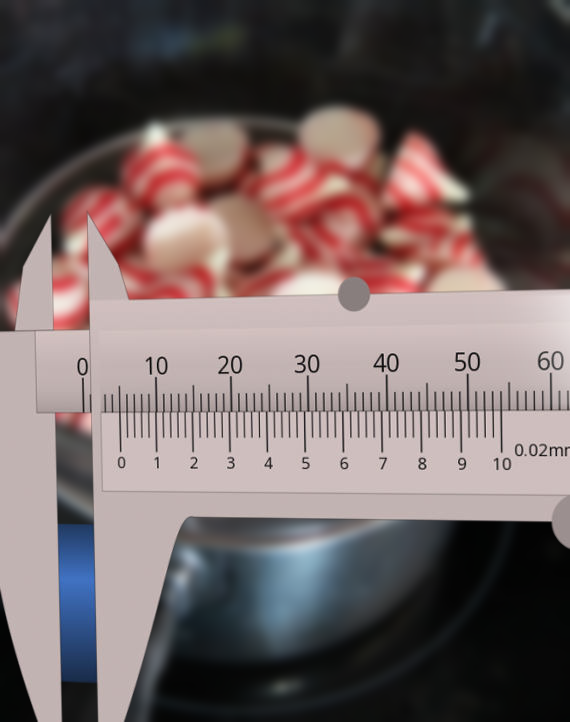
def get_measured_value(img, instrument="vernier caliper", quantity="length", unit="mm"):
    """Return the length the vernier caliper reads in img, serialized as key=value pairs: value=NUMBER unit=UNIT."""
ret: value=5.0 unit=mm
